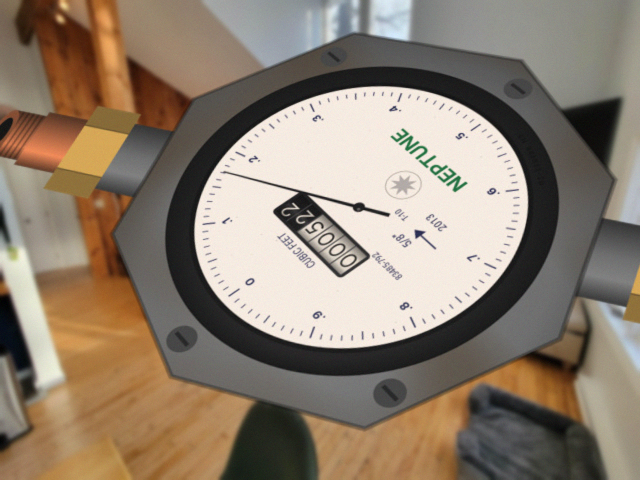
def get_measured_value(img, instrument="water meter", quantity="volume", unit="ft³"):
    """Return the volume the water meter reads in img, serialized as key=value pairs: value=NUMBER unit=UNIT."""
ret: value=522.17 unit=ft³
